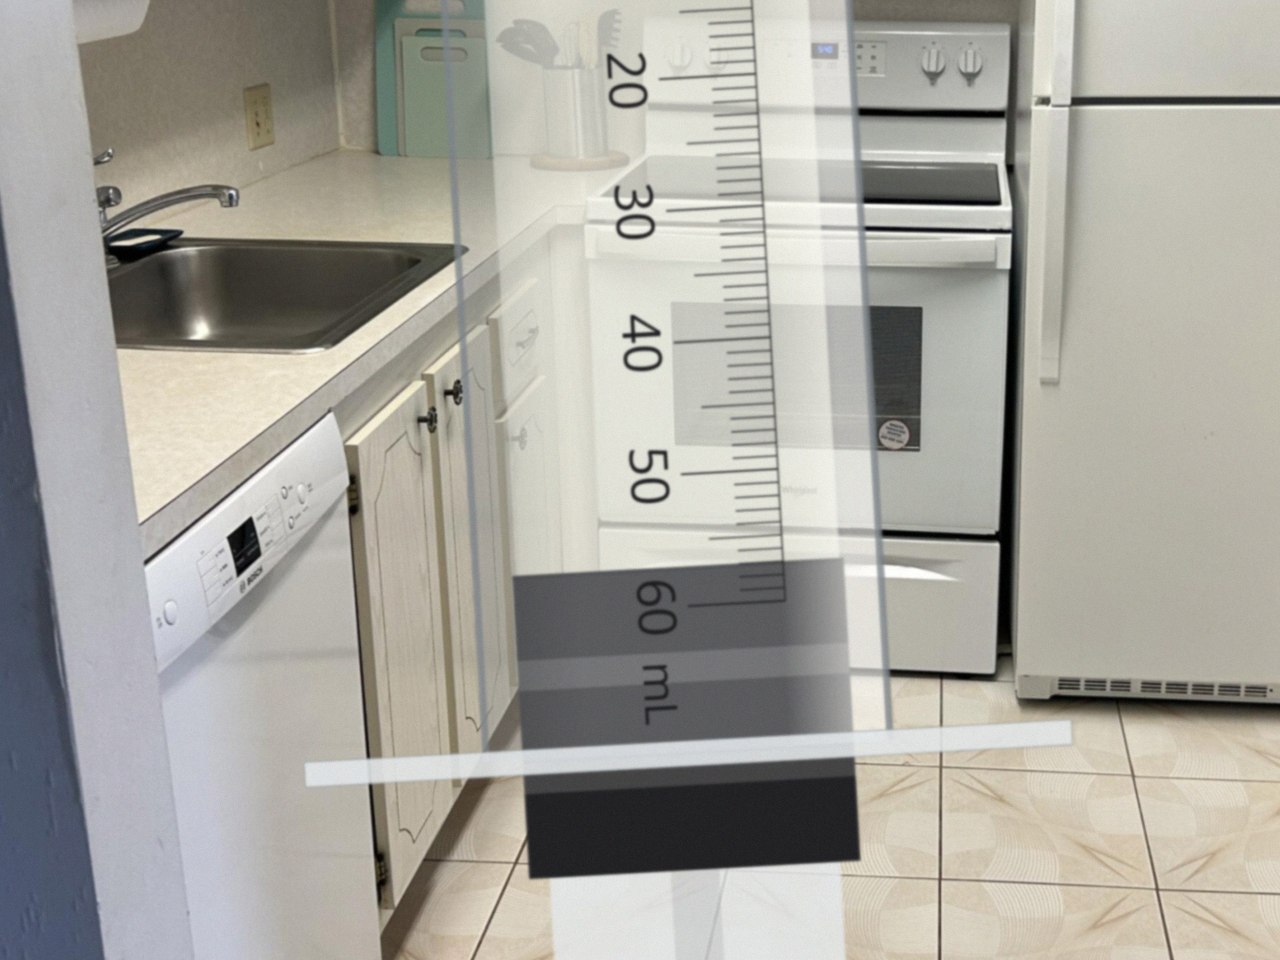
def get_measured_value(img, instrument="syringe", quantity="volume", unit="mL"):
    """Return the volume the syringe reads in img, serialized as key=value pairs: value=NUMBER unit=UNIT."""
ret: value=57 unit=mL
